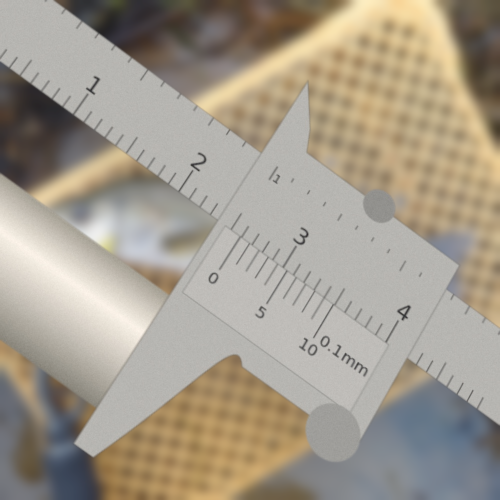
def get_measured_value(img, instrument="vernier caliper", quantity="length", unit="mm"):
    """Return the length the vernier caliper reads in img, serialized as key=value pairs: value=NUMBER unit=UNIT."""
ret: value=25.9 unit=mm
